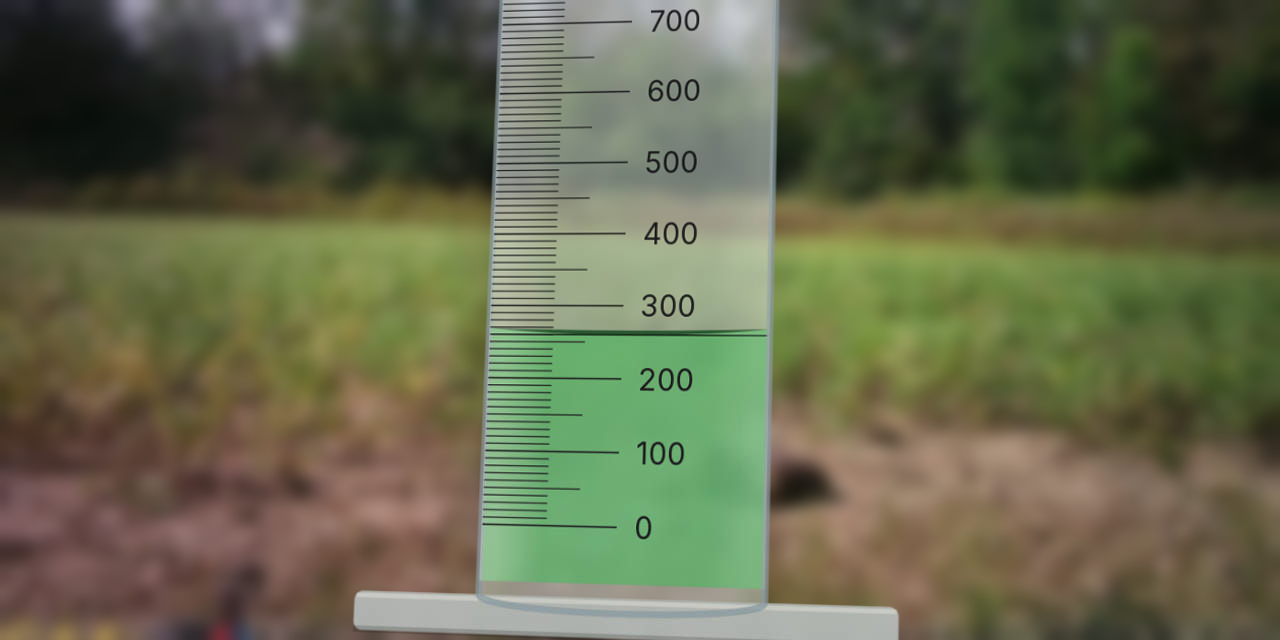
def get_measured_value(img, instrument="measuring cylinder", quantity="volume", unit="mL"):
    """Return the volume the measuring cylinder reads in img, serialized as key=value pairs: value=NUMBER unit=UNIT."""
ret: value=260 unit=mL
